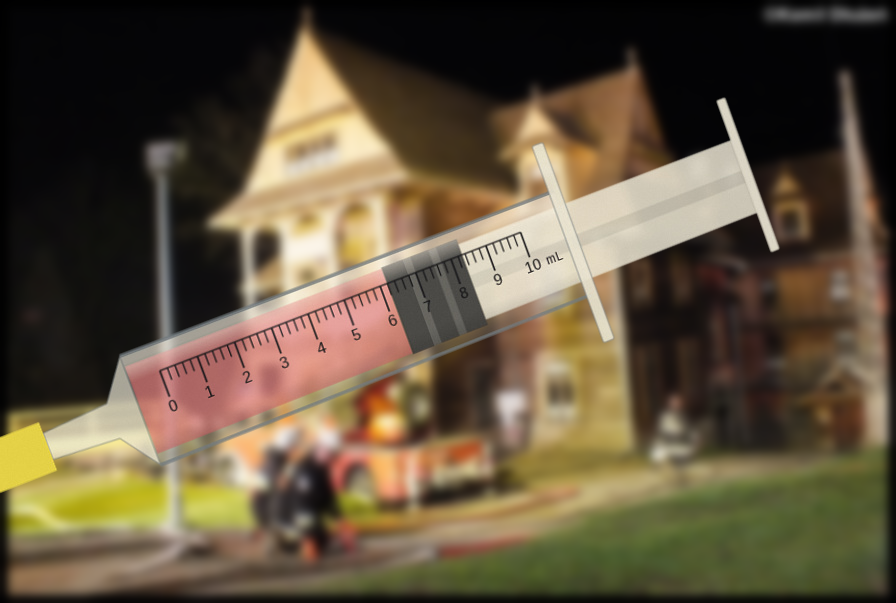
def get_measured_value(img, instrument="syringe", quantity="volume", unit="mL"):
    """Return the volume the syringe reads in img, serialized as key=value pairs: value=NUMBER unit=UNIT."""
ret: value=6.2 unit=mL
